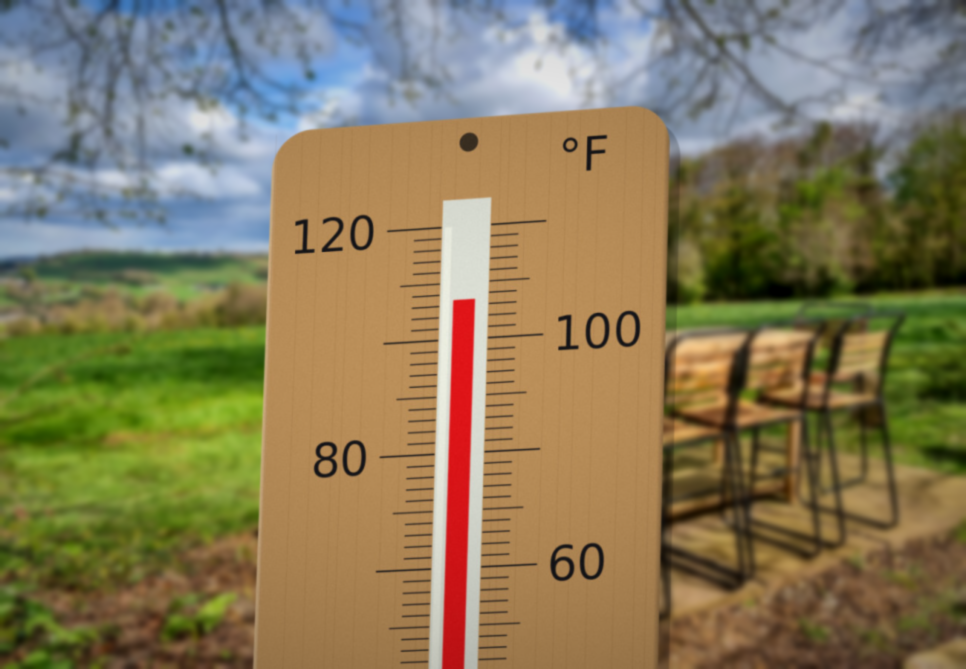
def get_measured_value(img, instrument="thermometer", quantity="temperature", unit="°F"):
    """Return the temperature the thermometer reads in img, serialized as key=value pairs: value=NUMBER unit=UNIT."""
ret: value=107 unit=°F
